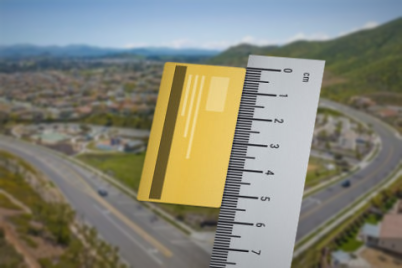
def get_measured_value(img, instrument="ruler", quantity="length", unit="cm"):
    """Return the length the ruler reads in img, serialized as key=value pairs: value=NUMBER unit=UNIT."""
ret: value=5.5 unit=cm
